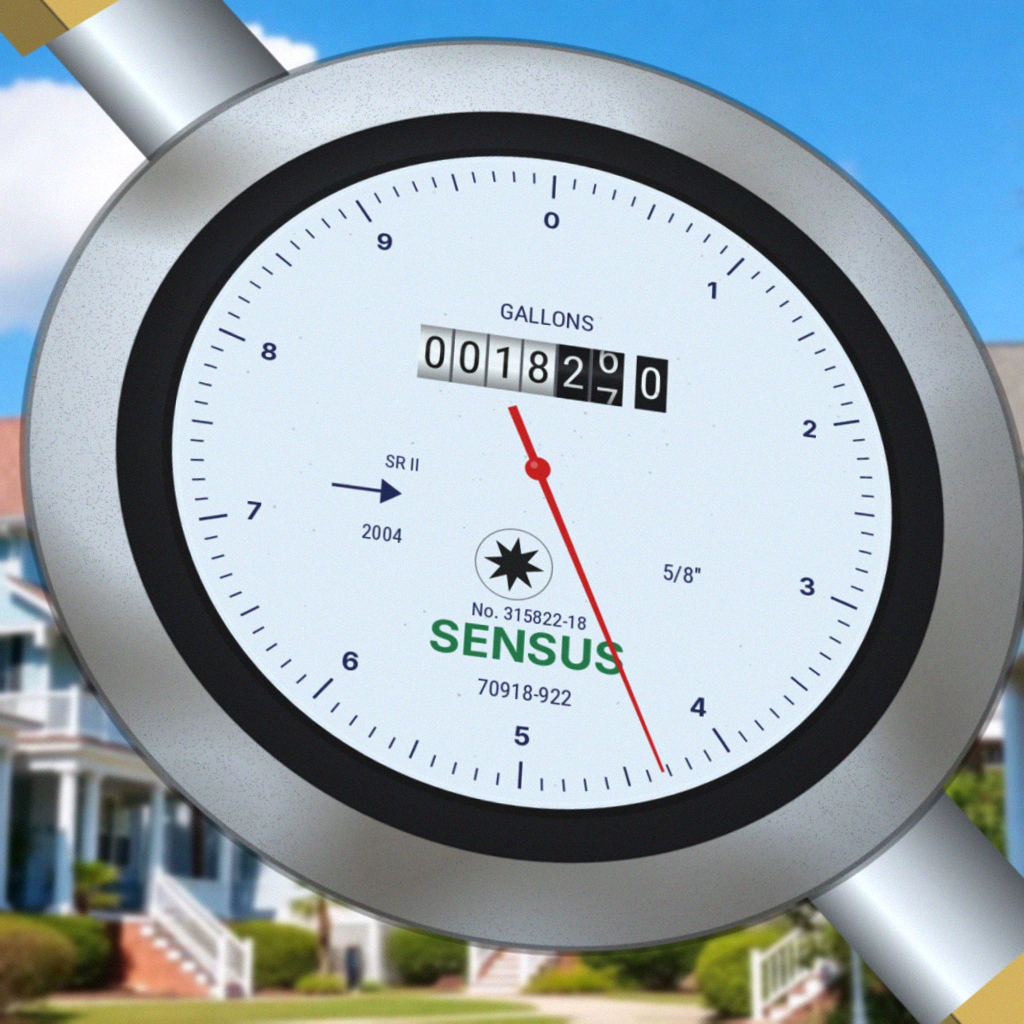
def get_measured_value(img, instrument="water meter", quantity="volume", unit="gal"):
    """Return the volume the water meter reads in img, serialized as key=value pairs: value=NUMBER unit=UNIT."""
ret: value=18264.3 unit=gal
